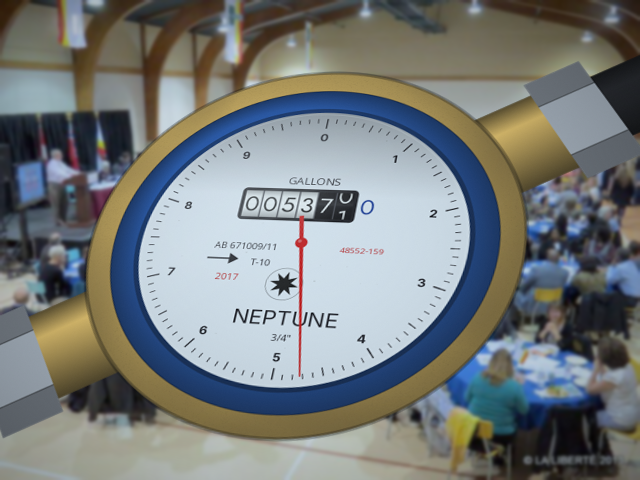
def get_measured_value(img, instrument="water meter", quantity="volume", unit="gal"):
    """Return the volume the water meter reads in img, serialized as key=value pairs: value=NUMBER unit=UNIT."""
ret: value=53704.7 unit=gal
